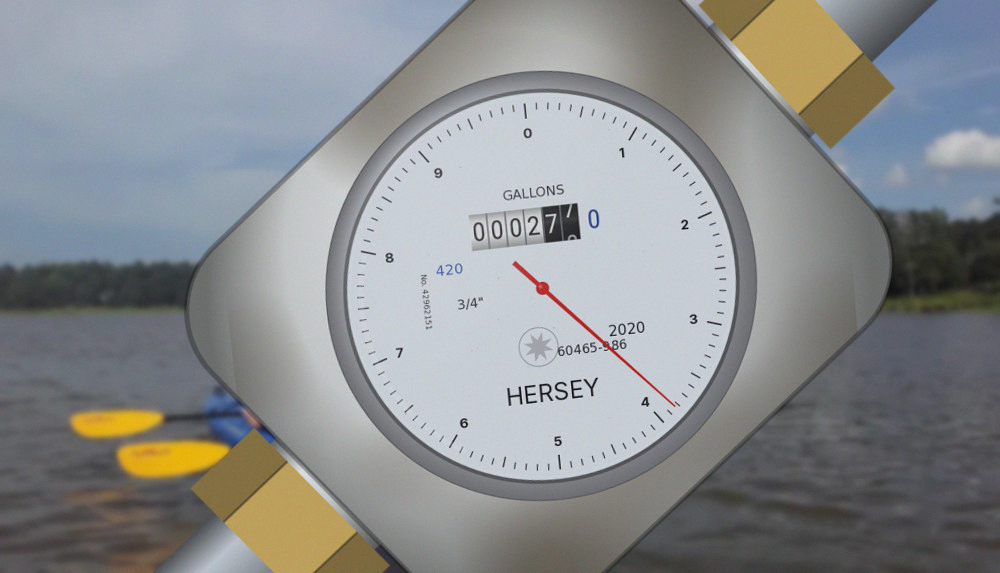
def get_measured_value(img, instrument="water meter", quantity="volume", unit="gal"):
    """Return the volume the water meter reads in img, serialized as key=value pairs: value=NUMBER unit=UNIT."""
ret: value=2773.8 unit=gal
